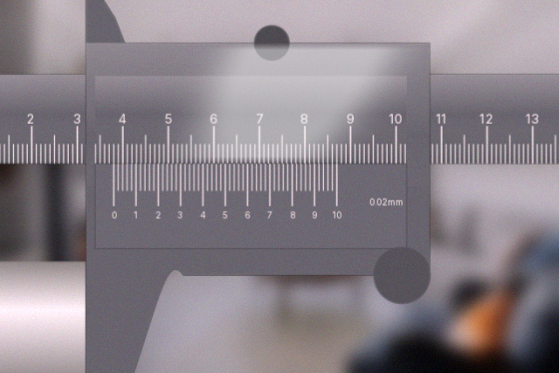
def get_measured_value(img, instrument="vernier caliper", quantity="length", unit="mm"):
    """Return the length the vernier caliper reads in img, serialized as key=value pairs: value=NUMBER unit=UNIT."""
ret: value=38.0 unit=mm
